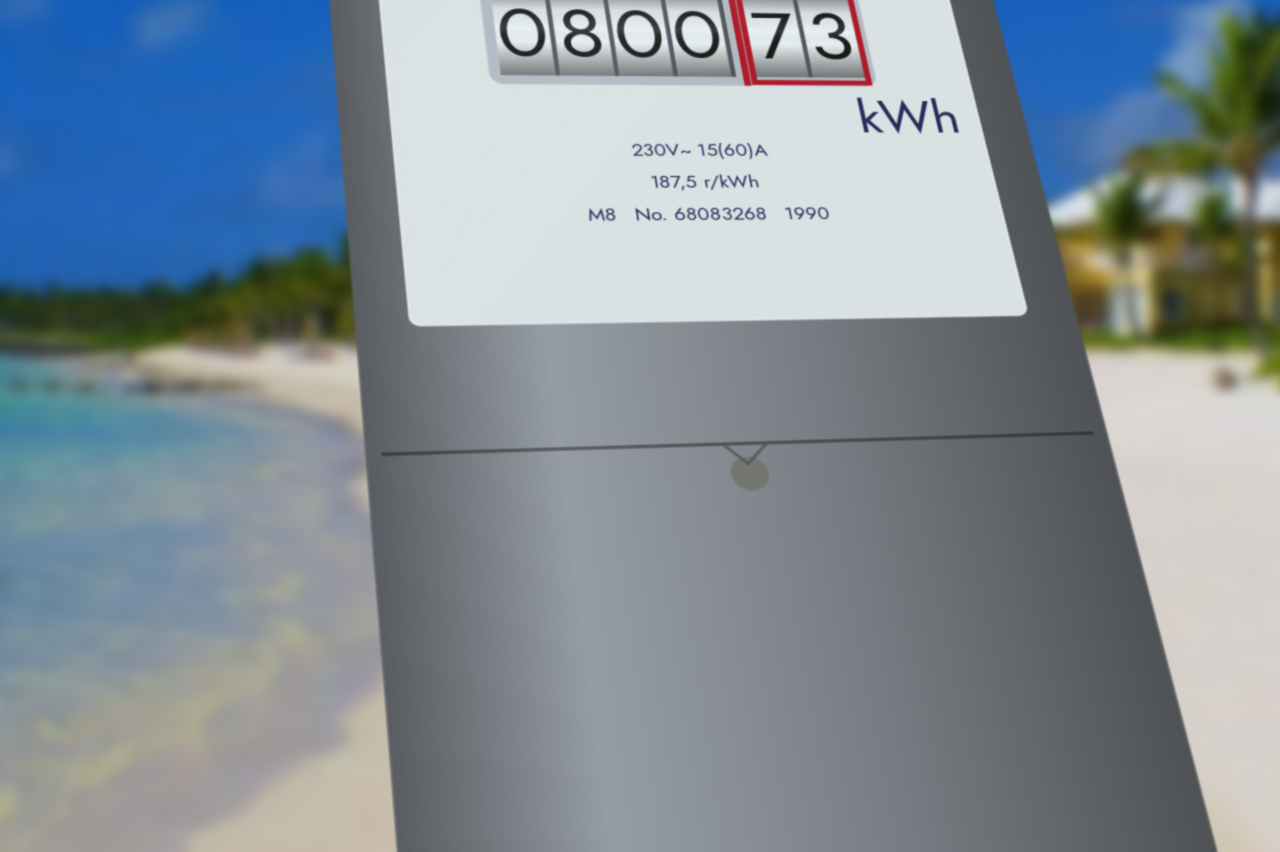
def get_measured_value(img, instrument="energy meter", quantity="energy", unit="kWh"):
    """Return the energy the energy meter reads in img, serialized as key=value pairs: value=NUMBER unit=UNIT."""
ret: value=800.73 unit=kWh
